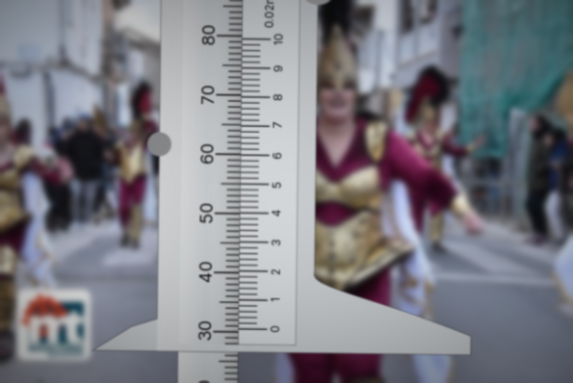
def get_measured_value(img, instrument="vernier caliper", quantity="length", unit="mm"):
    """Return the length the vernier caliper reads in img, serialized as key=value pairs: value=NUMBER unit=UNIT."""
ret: value=30.5 unit=mm
